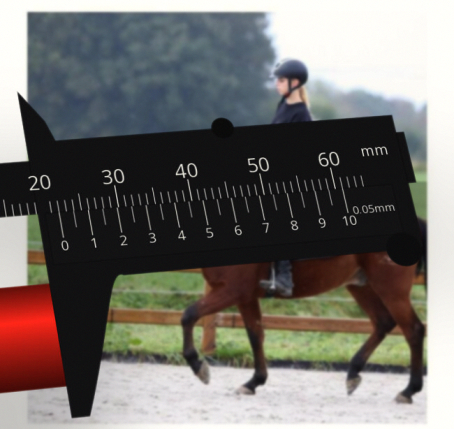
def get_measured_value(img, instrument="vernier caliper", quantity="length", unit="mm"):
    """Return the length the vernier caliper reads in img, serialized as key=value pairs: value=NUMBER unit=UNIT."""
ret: value=22.0 unit=mm
